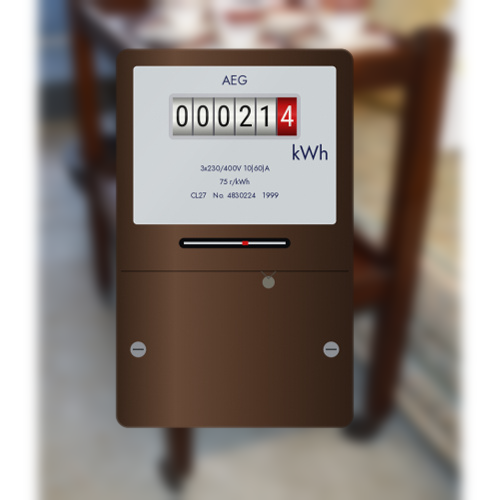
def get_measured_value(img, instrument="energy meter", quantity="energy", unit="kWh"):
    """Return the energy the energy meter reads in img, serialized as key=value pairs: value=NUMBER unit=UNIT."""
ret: value=21.4 unit=kWh
